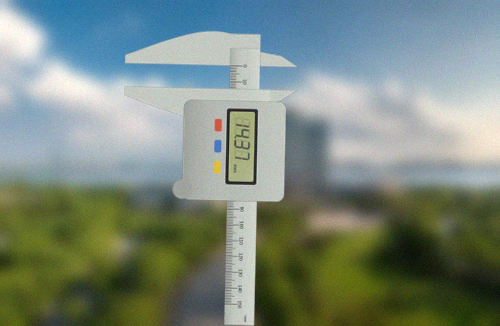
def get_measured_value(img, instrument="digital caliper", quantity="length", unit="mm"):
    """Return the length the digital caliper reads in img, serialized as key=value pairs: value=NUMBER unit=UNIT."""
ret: value=14.37 unit=mm
